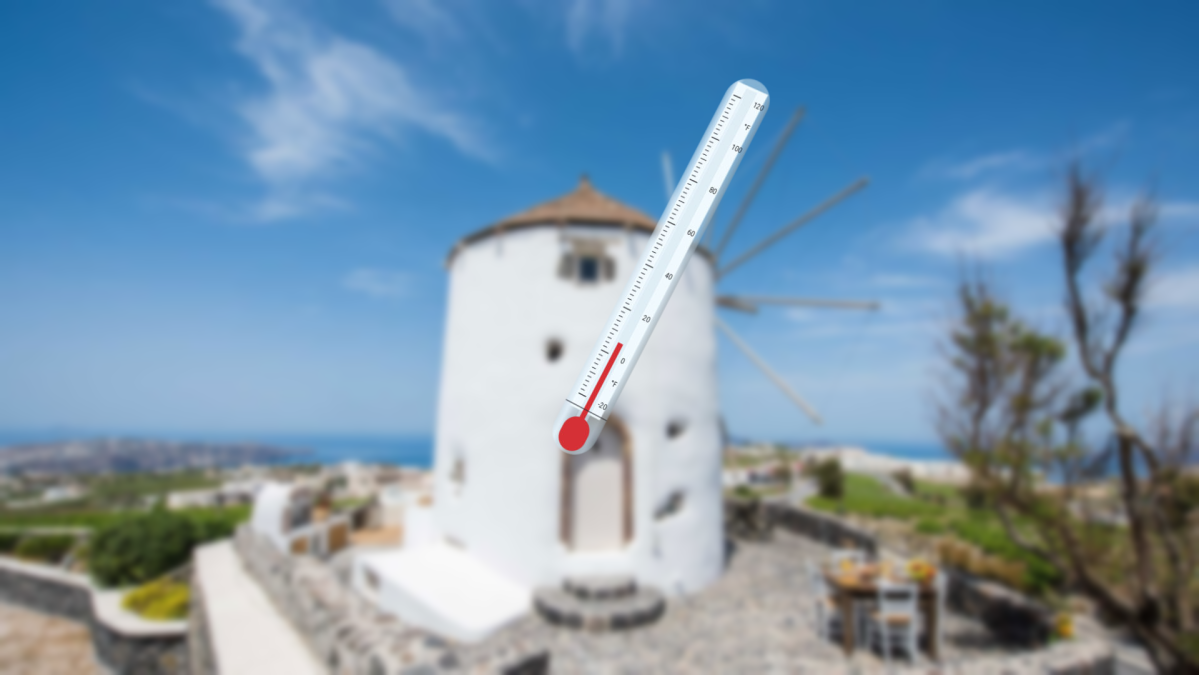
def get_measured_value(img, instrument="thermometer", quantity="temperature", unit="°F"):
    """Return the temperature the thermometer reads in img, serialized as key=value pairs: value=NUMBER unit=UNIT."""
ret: value=6 unit=°F
